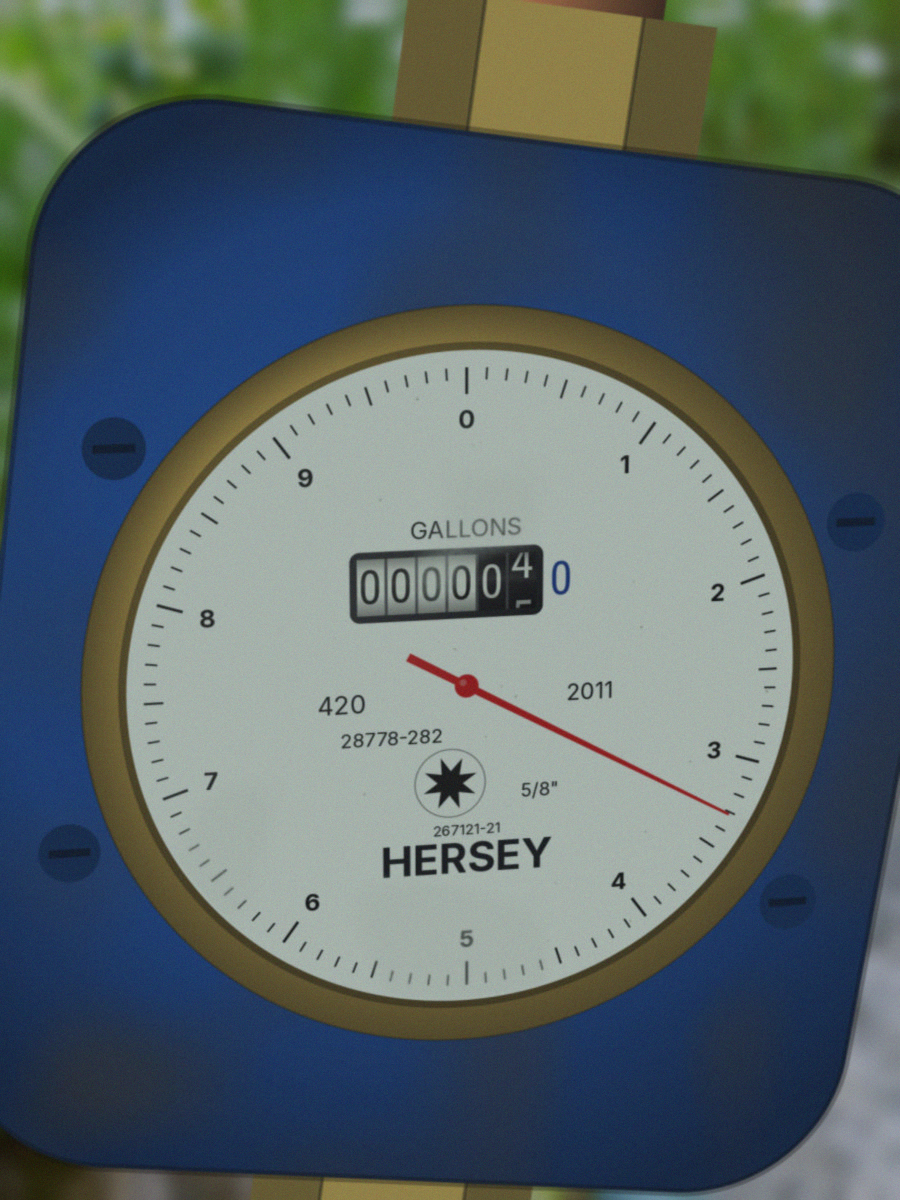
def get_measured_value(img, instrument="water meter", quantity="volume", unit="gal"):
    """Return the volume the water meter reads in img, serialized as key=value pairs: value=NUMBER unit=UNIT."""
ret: value=43.3 unit=gal
